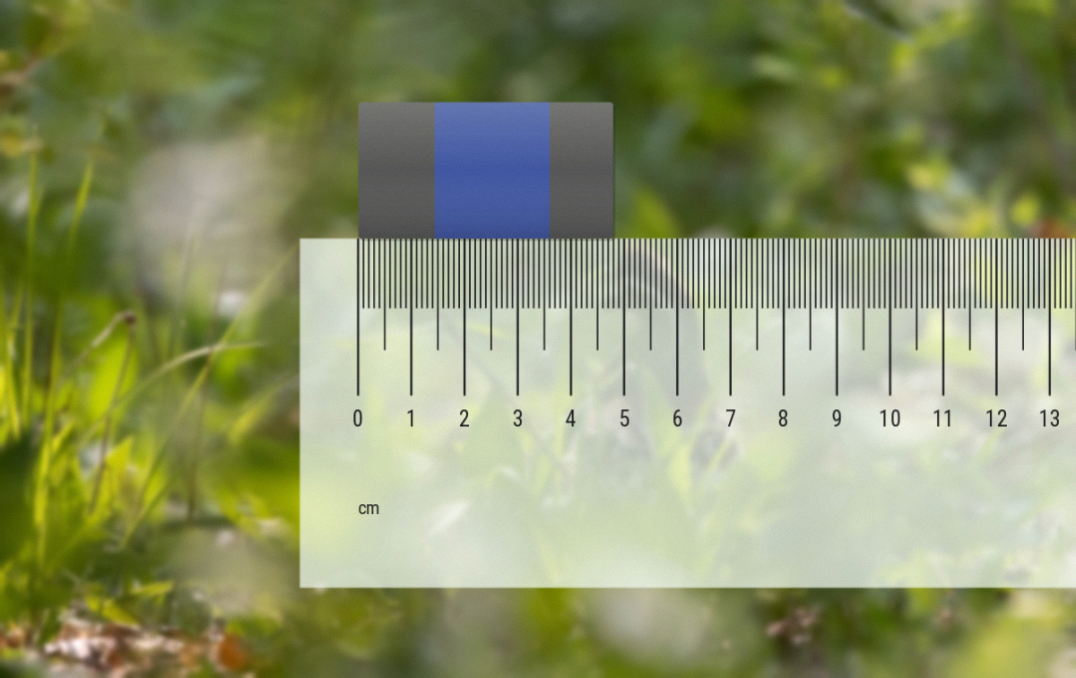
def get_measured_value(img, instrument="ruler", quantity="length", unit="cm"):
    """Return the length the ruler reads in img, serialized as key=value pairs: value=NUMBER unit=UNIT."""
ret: value=4.8 unit=cm
